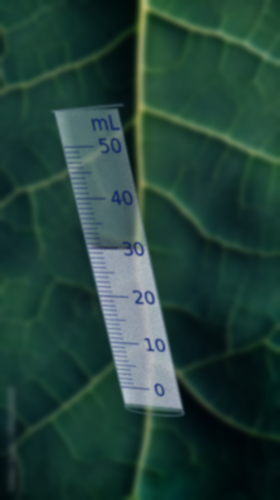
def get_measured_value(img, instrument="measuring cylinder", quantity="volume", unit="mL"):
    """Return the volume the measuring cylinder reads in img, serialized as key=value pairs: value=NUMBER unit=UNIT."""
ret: value=30 unit=mL
